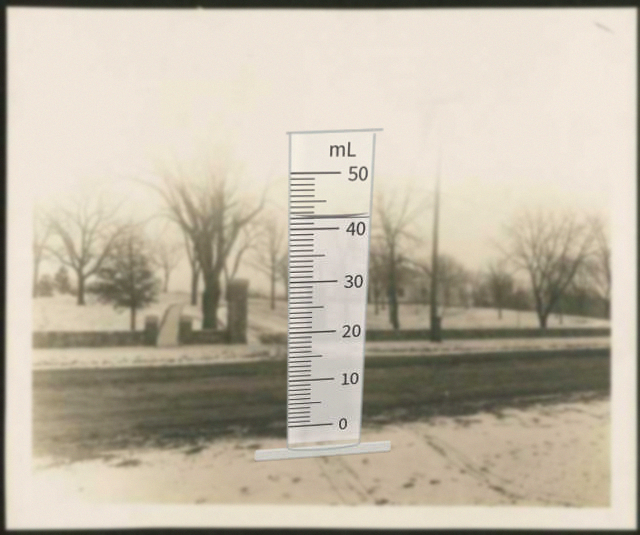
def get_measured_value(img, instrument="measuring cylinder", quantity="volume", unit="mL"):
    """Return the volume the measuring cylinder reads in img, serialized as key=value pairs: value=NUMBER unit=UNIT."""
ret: value=42 unit=mL
